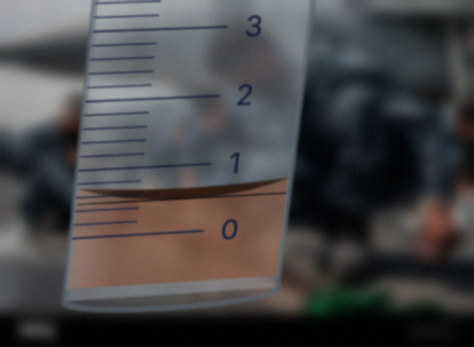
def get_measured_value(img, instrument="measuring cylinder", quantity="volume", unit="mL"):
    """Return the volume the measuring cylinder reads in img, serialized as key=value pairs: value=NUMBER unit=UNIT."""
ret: value=0.5 unit=mL
